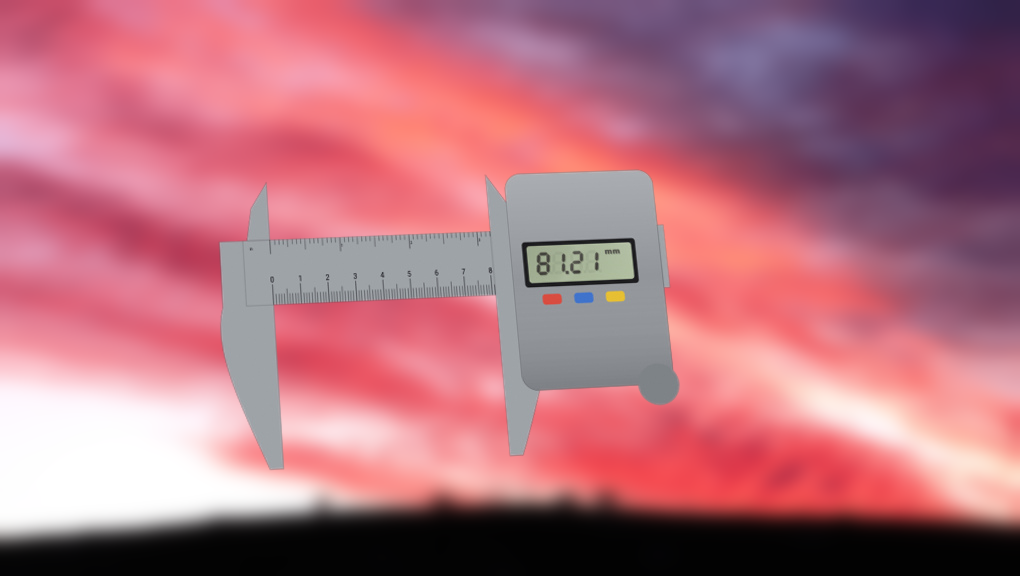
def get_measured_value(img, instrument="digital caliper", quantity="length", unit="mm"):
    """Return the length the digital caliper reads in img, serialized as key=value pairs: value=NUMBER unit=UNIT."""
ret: value=81.21 unit=mm
